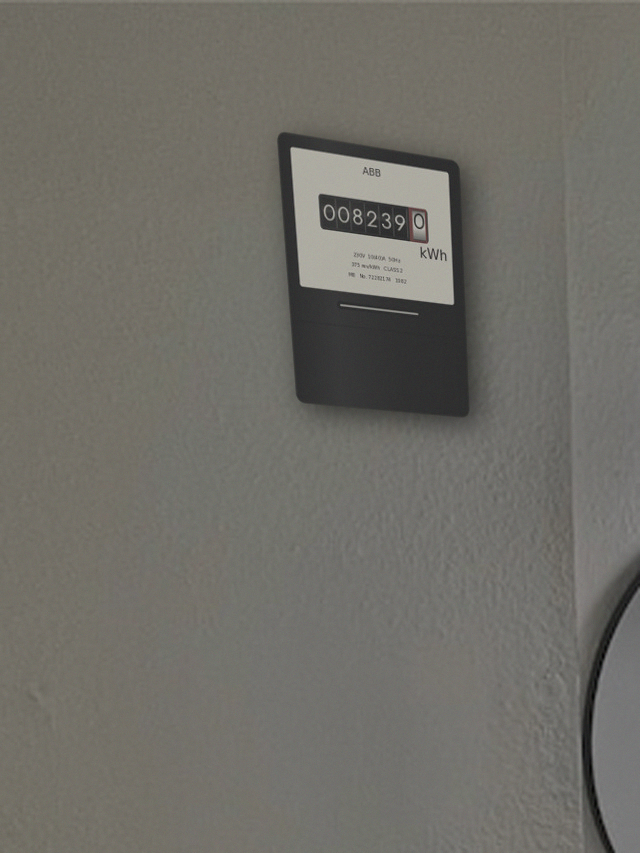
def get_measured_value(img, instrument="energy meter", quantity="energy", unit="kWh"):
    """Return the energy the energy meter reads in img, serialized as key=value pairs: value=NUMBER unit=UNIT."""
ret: value=8239.0 unit=kWh
